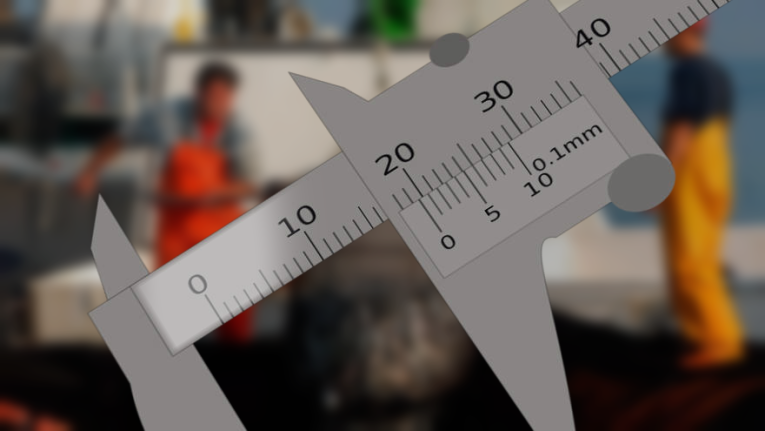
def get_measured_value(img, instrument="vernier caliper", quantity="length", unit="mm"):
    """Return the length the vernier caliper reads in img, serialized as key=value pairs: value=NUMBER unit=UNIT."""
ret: value=19.6 unit=mm
